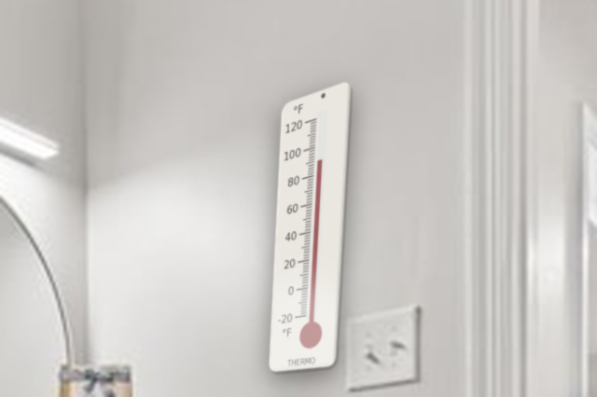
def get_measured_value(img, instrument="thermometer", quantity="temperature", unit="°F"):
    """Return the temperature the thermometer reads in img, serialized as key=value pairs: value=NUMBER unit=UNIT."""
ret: value=90 unit=°F
